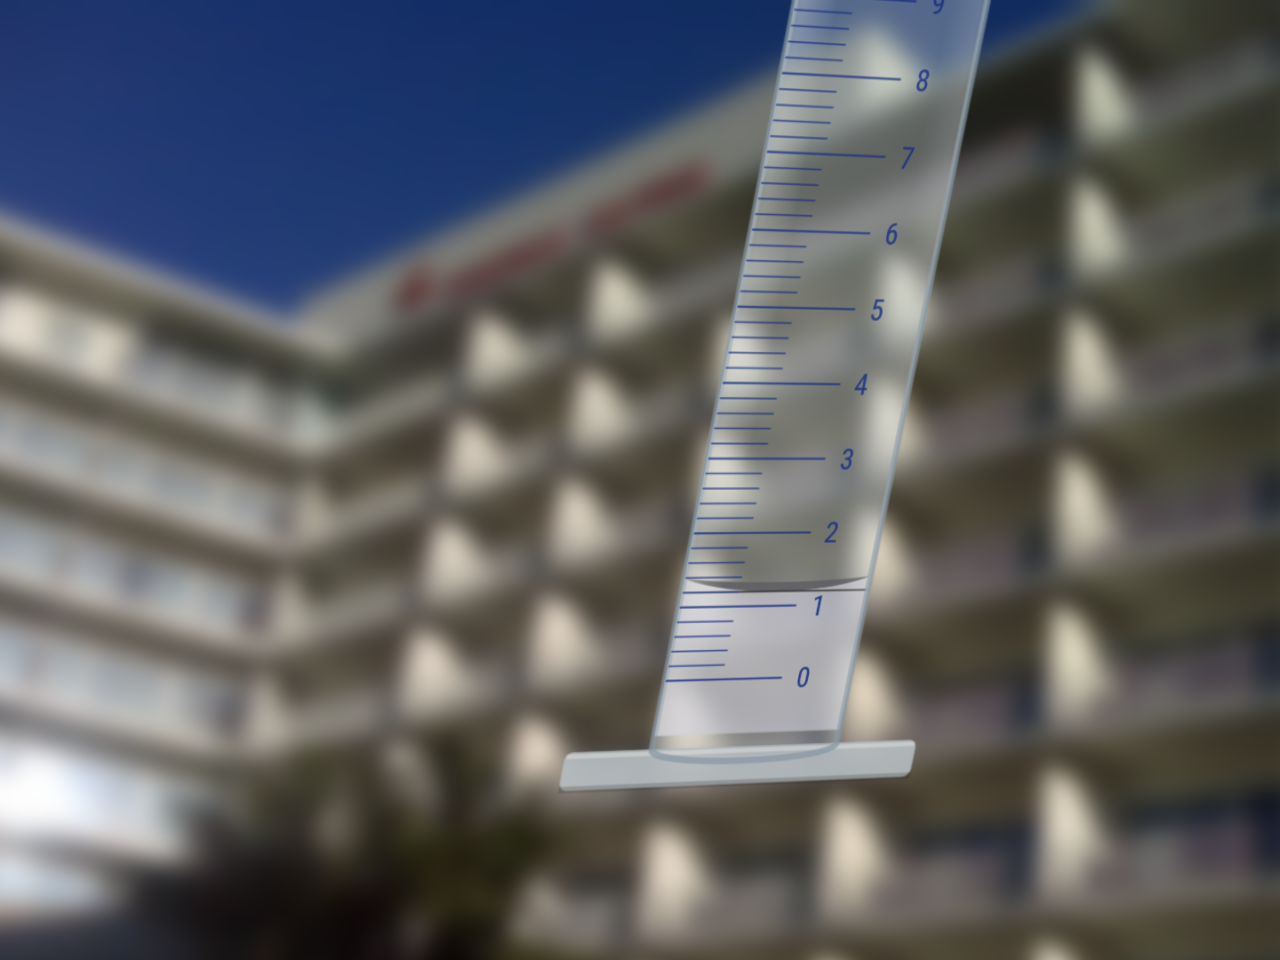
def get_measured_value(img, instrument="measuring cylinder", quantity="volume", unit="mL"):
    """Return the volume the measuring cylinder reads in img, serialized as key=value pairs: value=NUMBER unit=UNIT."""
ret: value=1.2 unit=mL
